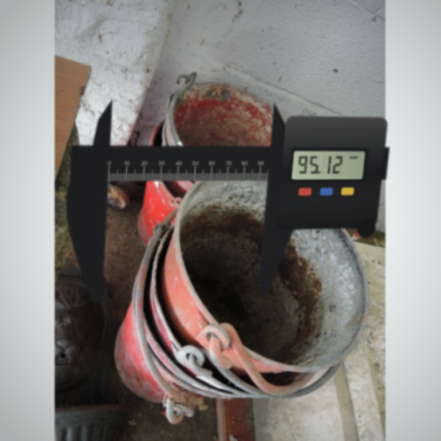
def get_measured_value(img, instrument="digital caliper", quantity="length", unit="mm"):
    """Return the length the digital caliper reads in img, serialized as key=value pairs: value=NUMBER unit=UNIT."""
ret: value=95.12 unit=mm
